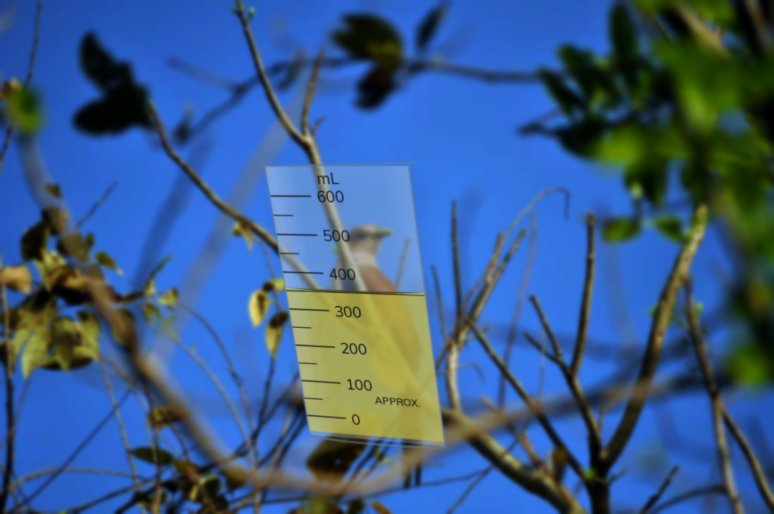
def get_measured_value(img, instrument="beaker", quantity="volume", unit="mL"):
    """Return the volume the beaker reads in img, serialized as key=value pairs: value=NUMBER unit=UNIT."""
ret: value=350 unit=mL
